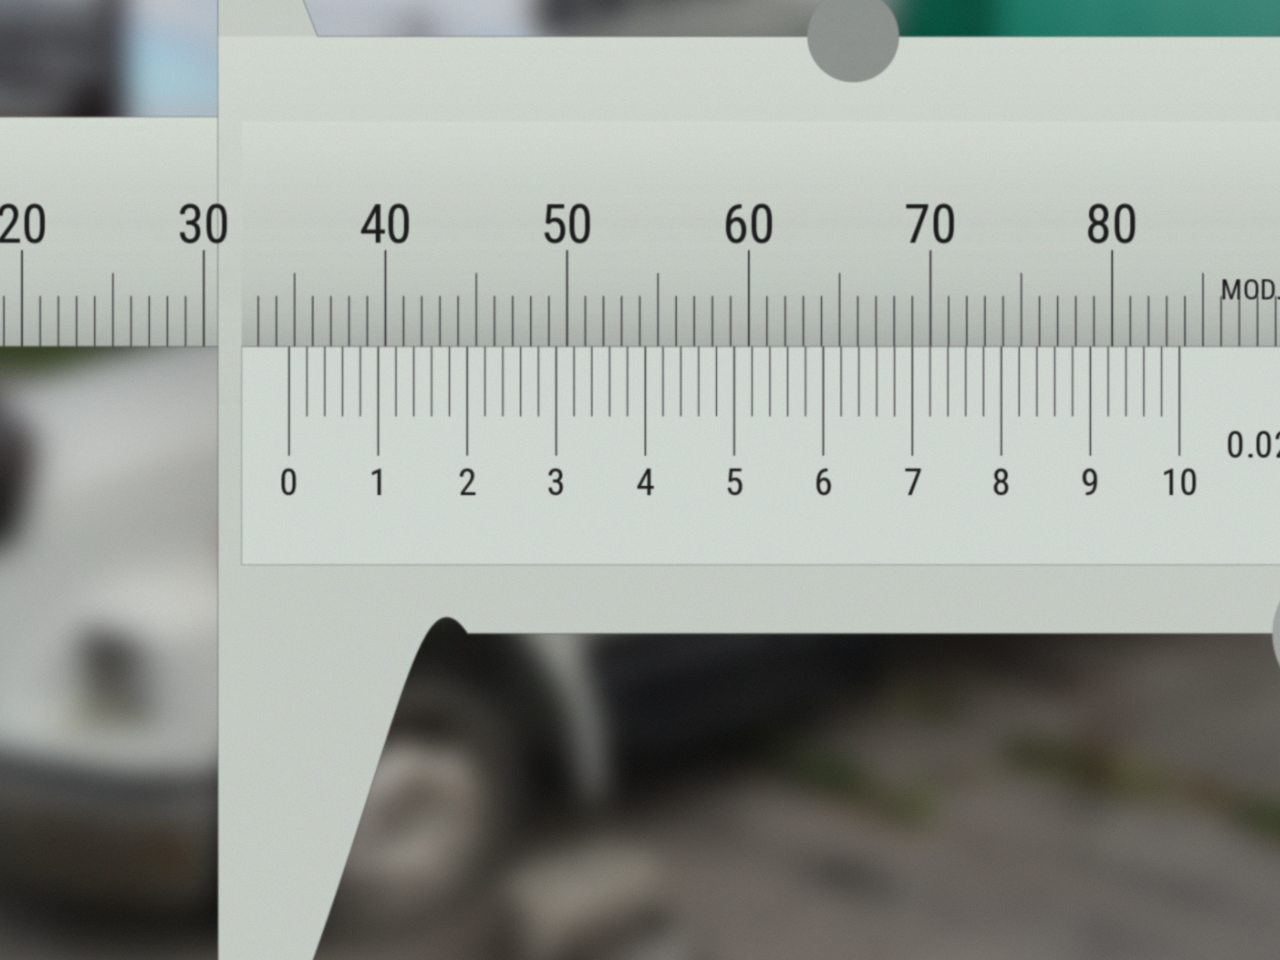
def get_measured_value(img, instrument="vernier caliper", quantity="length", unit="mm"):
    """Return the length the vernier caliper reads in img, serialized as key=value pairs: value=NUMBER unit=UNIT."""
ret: value=34.7 unit=mm
